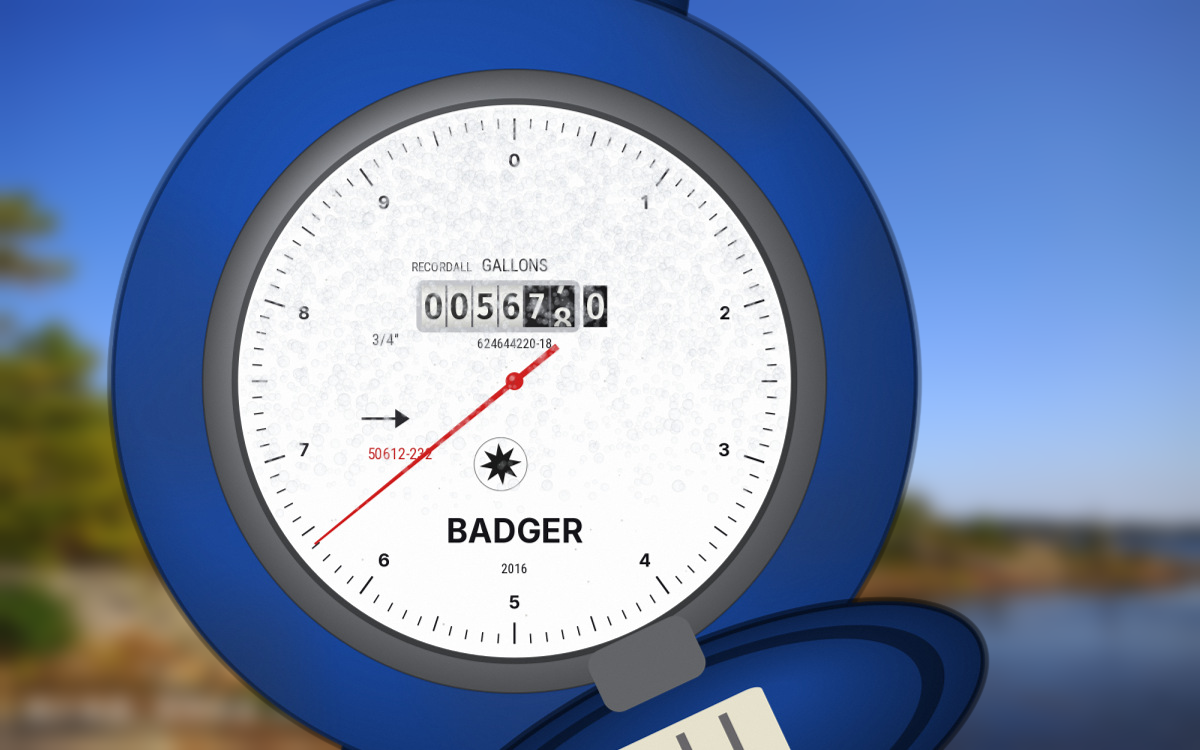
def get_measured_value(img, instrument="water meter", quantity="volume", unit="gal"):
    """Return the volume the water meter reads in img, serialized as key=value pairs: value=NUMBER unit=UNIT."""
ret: value=56776.4 unit=gal
